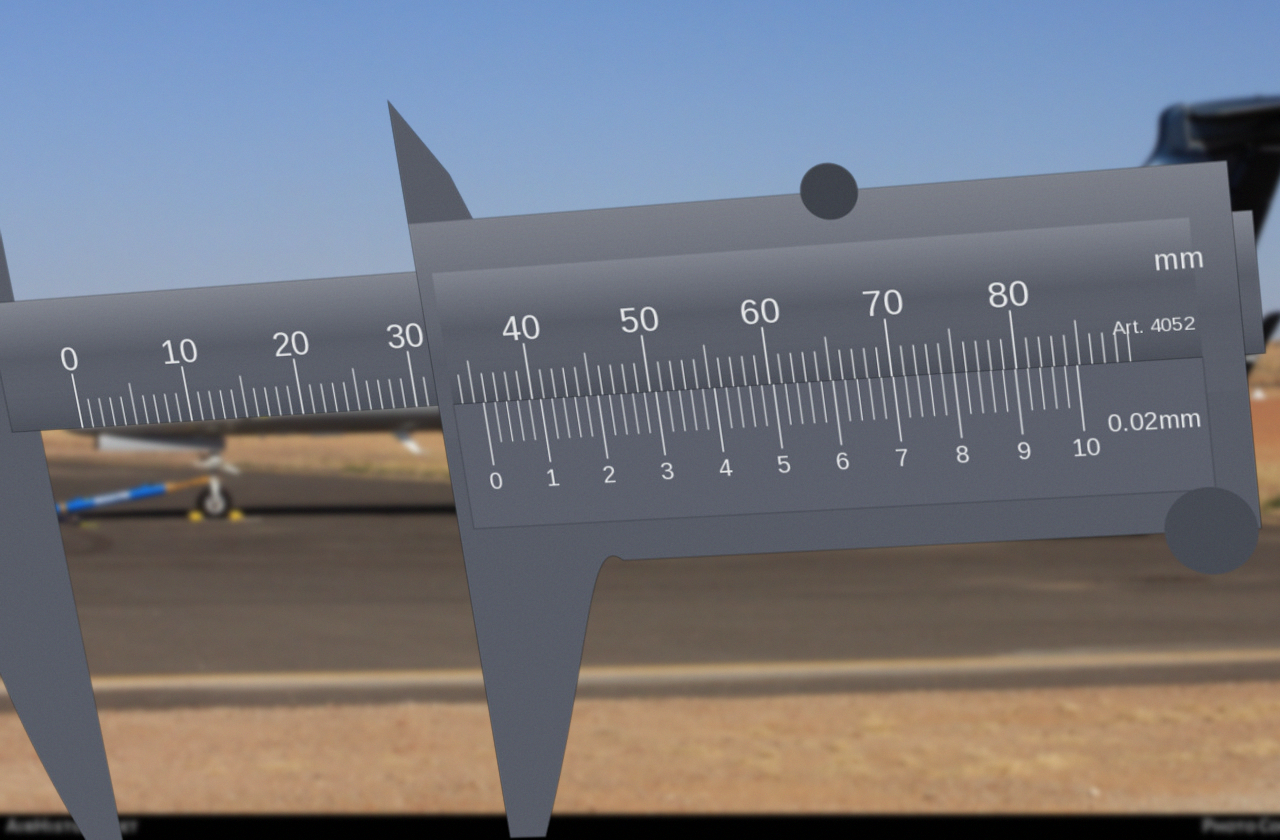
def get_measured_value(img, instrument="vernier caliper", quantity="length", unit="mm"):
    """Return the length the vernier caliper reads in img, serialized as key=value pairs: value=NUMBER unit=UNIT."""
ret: value=35.8 unit=mm
